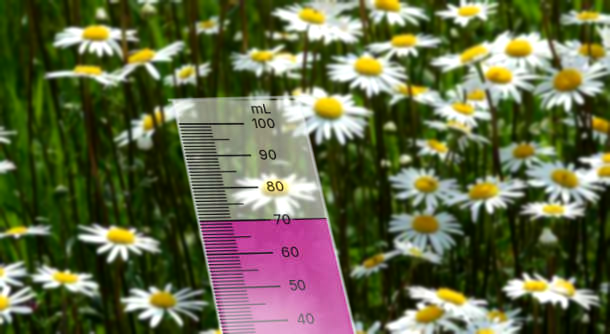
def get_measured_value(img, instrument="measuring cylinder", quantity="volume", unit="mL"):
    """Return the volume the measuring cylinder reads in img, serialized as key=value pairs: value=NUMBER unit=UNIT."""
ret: value=70 unit=mL
